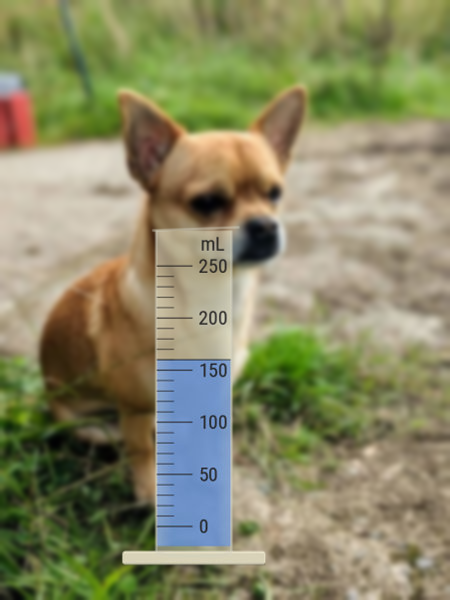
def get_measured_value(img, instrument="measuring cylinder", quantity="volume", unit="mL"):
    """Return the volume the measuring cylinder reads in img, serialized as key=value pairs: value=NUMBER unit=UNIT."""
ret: value=160 unit=mL
